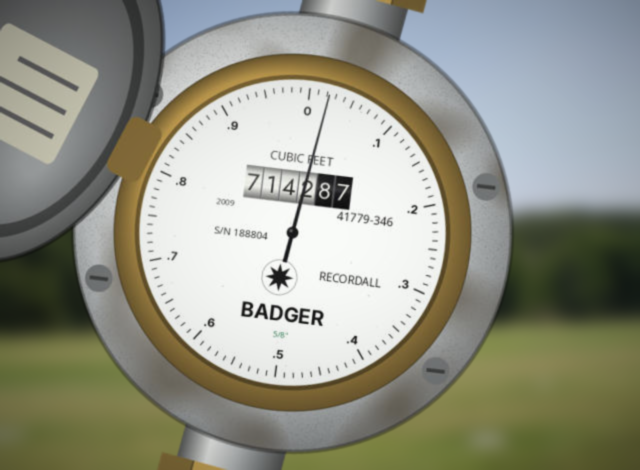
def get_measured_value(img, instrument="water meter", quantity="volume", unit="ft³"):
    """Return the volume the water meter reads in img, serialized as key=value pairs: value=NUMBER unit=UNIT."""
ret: value=714287.02 unit=ft³
